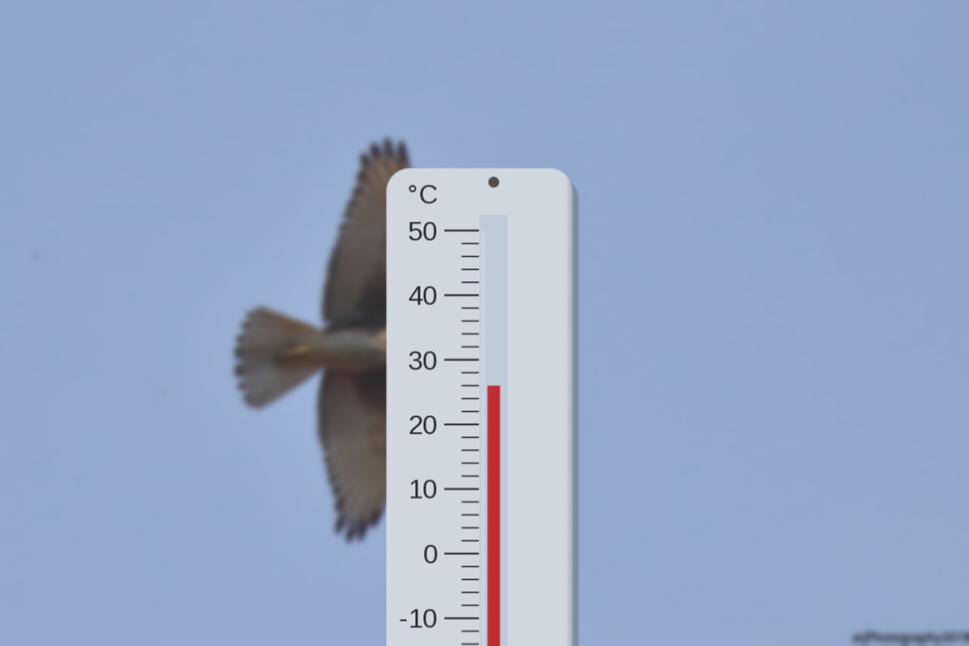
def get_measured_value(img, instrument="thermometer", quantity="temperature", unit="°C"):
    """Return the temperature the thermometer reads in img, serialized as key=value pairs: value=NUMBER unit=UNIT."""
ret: value=26 unit=°C
